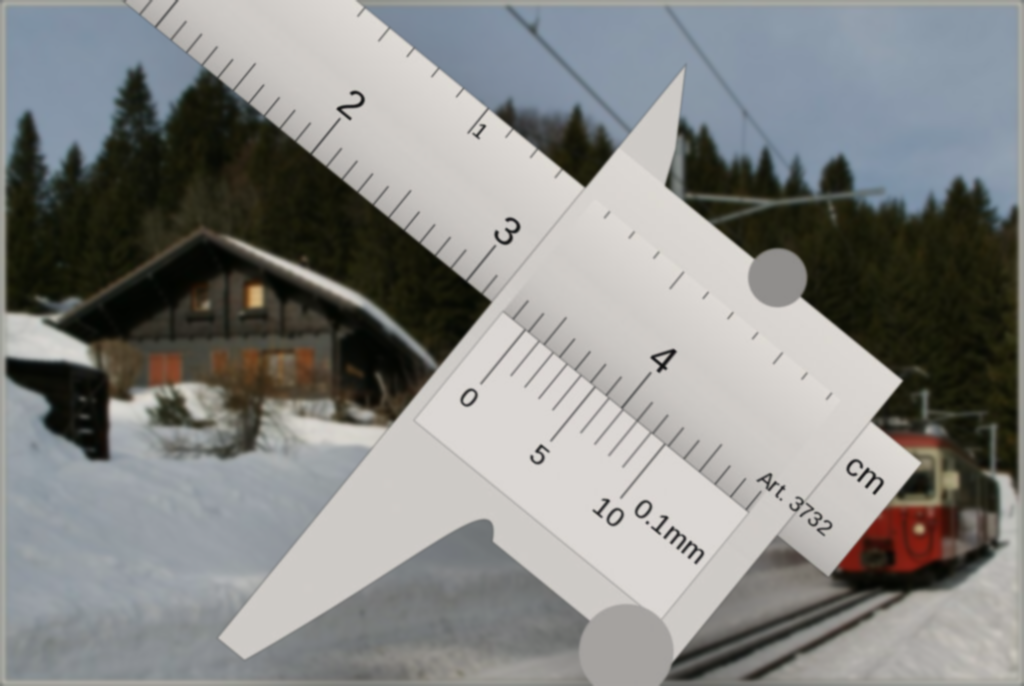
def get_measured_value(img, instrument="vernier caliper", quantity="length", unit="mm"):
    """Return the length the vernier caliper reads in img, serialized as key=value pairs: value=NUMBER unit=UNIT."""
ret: value=33.8 unit=mm
